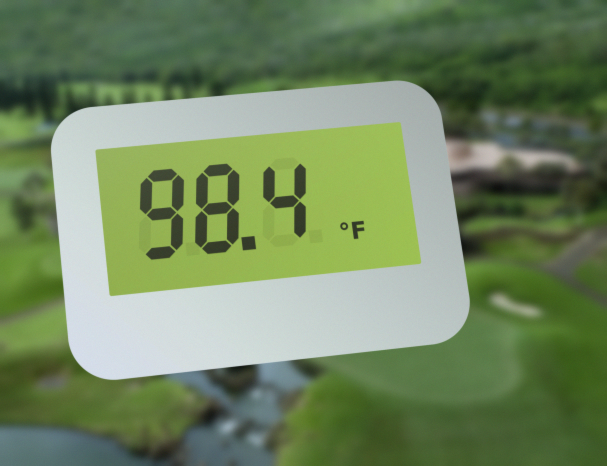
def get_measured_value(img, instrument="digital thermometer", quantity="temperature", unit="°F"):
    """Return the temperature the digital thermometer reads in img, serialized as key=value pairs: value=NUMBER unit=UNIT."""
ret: value=98.4 unit=°F
